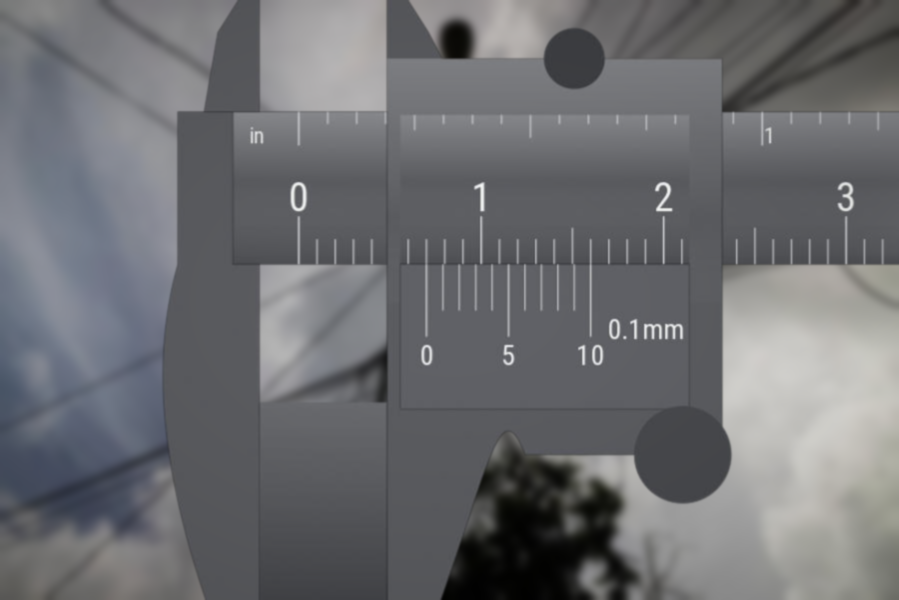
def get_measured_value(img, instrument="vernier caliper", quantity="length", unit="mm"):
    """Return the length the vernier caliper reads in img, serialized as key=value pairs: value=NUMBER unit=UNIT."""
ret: value=7.0 unit=mm
